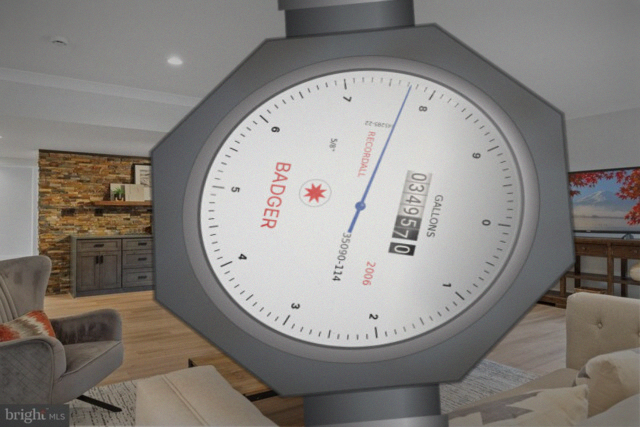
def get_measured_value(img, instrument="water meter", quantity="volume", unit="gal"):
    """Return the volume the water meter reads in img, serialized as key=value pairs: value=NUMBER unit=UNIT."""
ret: value=349567.7 unit=gal
